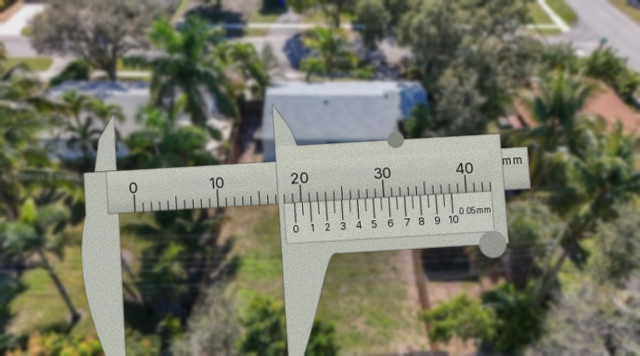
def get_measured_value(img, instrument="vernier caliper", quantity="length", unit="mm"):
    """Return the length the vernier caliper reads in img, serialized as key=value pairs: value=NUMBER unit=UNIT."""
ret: value=19.2 unit=mm
